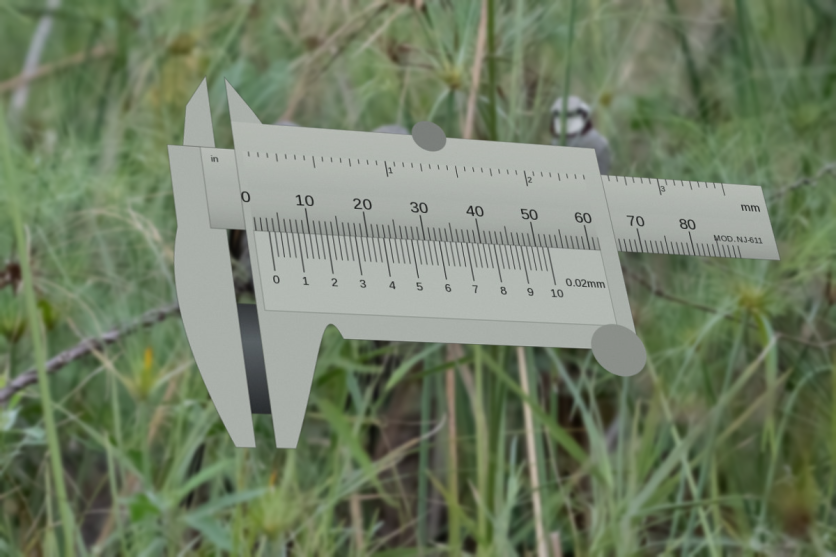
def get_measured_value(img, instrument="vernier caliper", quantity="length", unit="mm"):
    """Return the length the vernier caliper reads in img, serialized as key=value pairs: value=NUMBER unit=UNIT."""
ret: value=3.2 unit=mm
